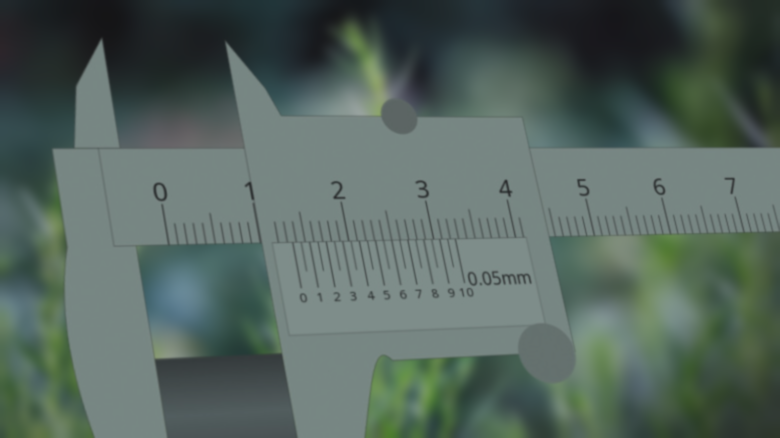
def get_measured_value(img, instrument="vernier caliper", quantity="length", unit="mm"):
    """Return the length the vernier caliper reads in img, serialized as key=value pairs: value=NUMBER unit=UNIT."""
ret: value=13.6 unit=mm
